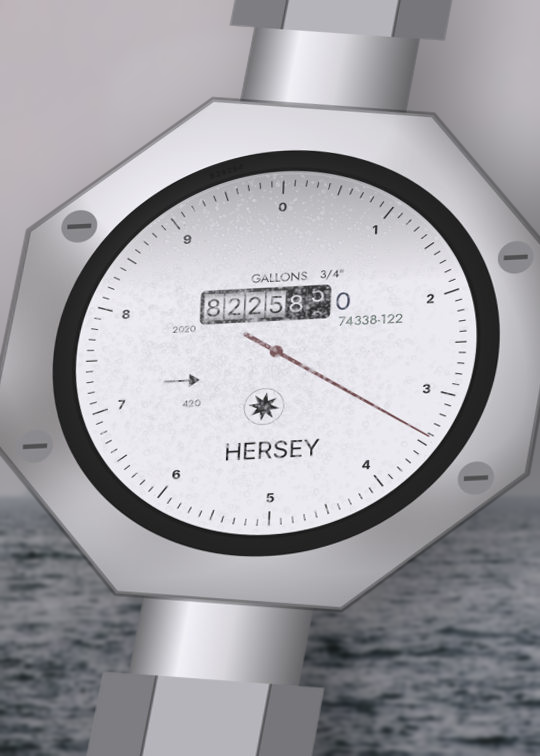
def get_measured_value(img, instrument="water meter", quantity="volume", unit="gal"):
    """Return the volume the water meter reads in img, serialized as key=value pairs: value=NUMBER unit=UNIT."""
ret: value=8225853.4 unit=gal
